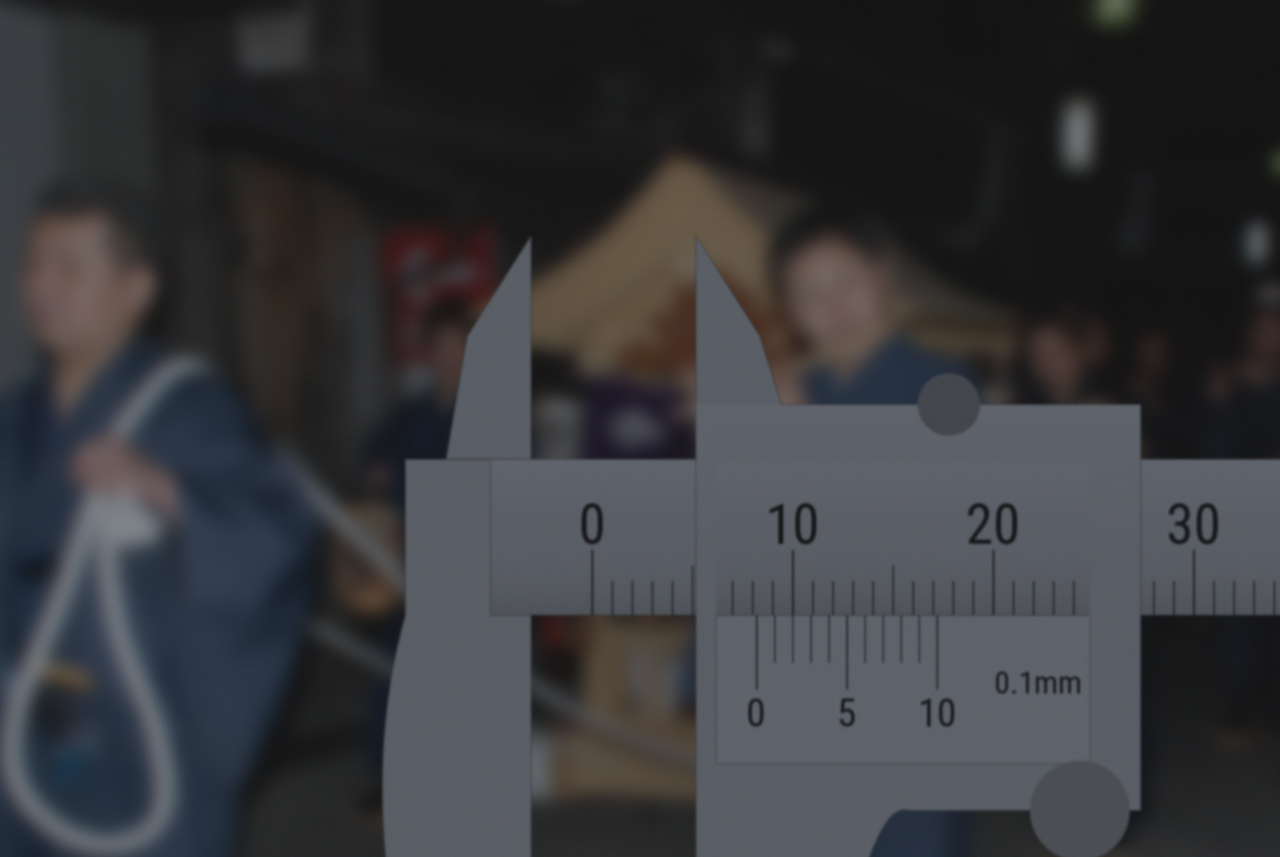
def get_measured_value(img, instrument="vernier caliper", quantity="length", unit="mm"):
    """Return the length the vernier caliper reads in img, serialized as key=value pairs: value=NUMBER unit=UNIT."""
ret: value=8.2 unit=mm
